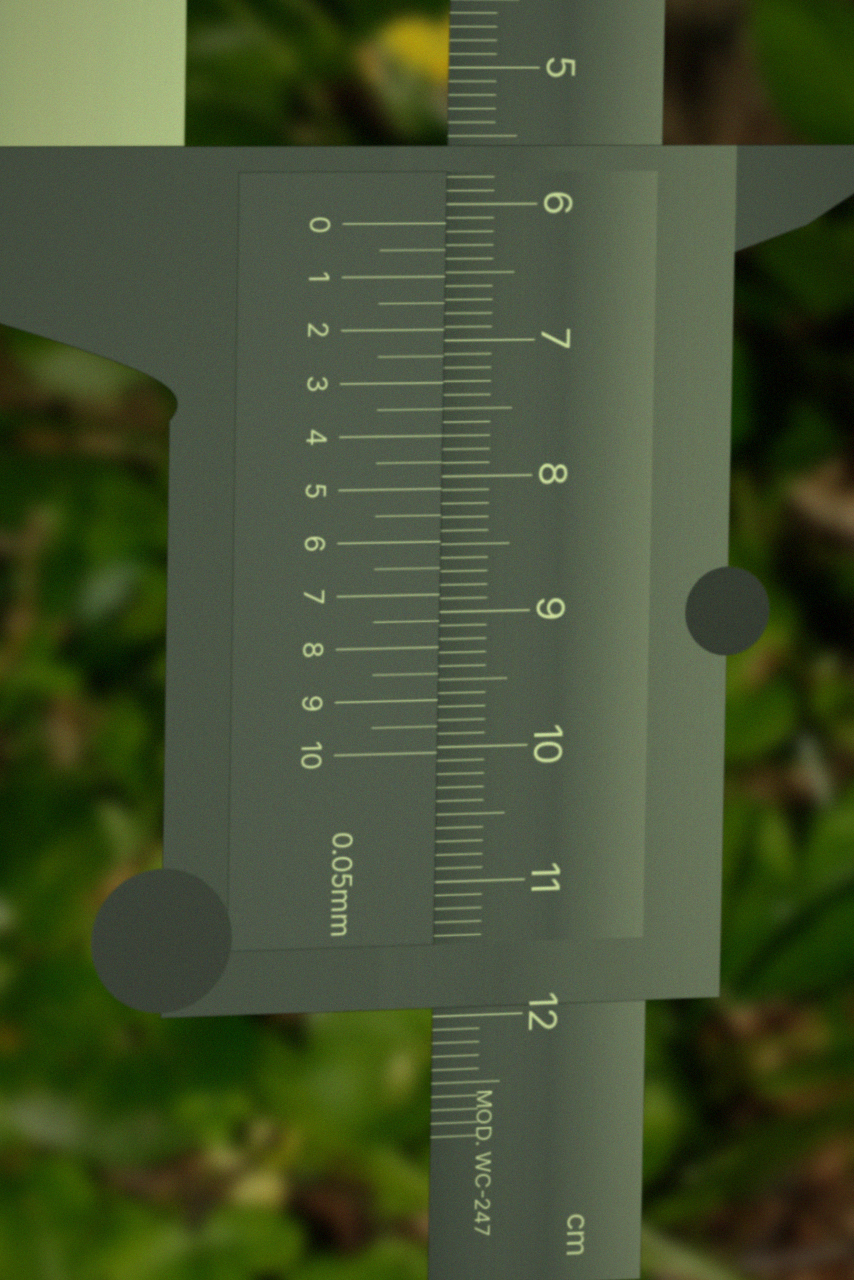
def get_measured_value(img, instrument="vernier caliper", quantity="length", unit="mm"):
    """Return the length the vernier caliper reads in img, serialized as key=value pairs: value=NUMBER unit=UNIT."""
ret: value=61.4 unit=mm
